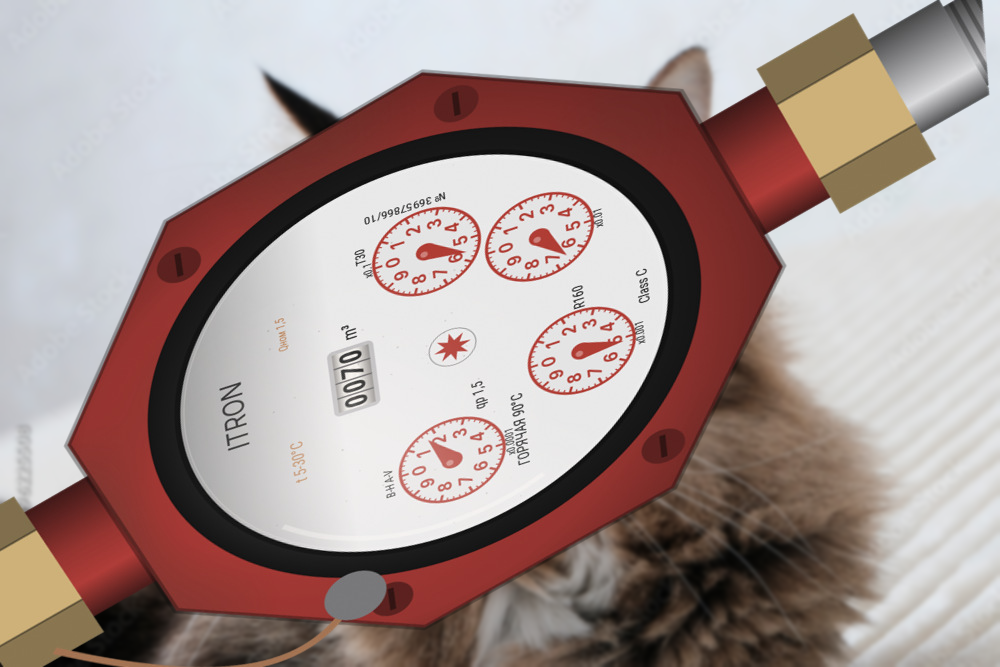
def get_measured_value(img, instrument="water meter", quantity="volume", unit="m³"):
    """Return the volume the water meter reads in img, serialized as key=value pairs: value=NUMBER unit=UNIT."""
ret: value=70.5651 unit=m³
